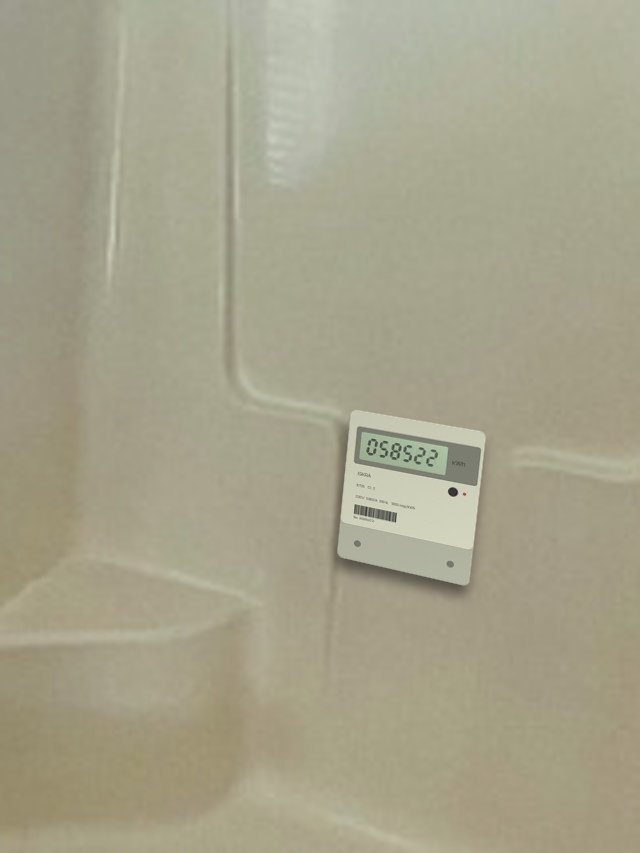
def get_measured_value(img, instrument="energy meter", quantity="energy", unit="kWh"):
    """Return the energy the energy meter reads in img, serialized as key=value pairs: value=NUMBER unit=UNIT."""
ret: value=58522 unit=kWh
